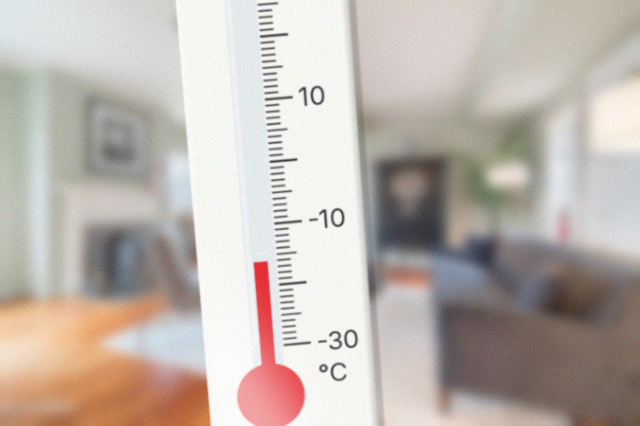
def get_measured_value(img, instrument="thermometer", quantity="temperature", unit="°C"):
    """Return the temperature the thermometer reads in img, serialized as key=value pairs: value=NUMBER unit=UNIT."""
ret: value=-16 unit=°C
